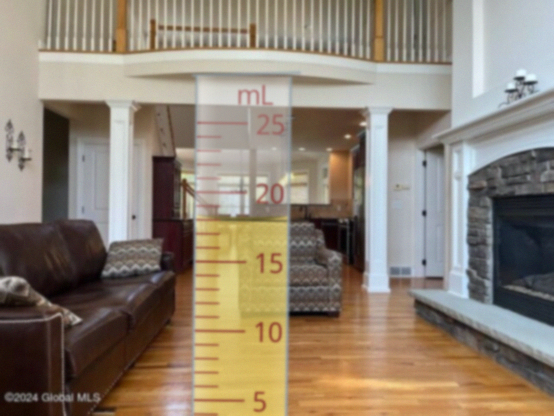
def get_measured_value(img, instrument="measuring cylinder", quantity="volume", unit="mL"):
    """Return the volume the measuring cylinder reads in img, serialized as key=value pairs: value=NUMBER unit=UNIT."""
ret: value=18 unit=mL
